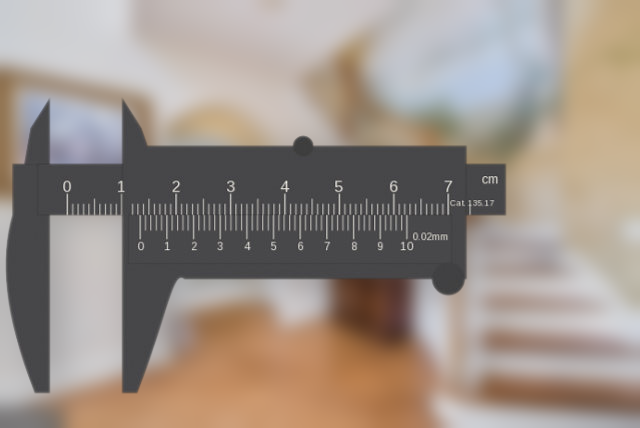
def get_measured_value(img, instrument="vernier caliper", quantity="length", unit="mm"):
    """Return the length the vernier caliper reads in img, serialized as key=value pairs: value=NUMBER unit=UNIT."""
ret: value=13.4 unit=mm
